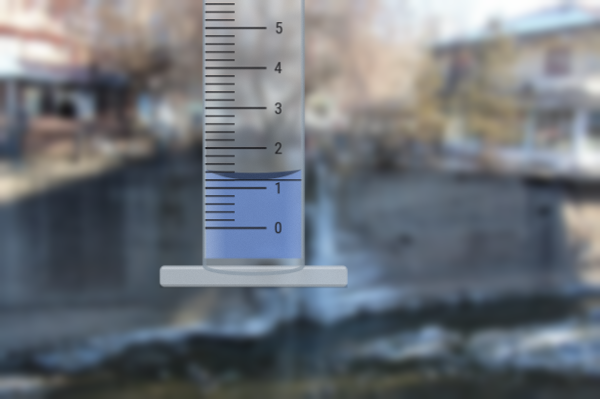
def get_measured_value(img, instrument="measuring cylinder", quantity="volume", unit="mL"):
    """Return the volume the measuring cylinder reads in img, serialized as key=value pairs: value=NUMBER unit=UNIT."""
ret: value=1.2 unit=mL
